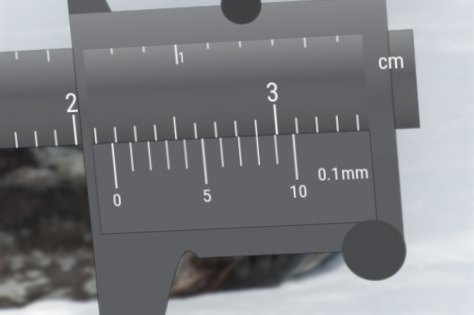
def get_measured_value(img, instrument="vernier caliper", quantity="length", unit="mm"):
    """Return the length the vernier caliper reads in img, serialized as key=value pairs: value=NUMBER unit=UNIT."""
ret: value=21.8 unit=mm
